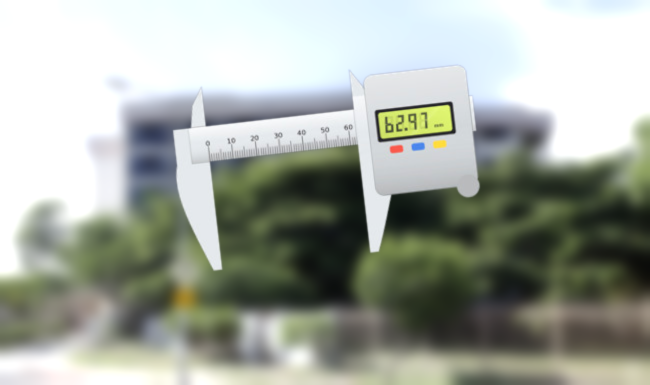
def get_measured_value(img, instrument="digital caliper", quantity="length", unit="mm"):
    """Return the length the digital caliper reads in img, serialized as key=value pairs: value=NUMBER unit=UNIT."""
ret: value=62.97 unit=mm
